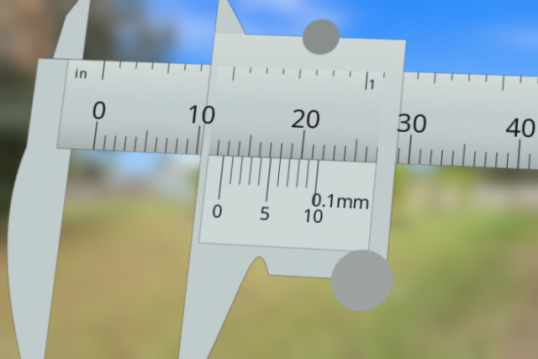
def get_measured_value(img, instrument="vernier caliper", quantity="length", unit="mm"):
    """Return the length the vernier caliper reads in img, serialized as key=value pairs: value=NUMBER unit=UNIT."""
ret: value=12.6 unit=mm
